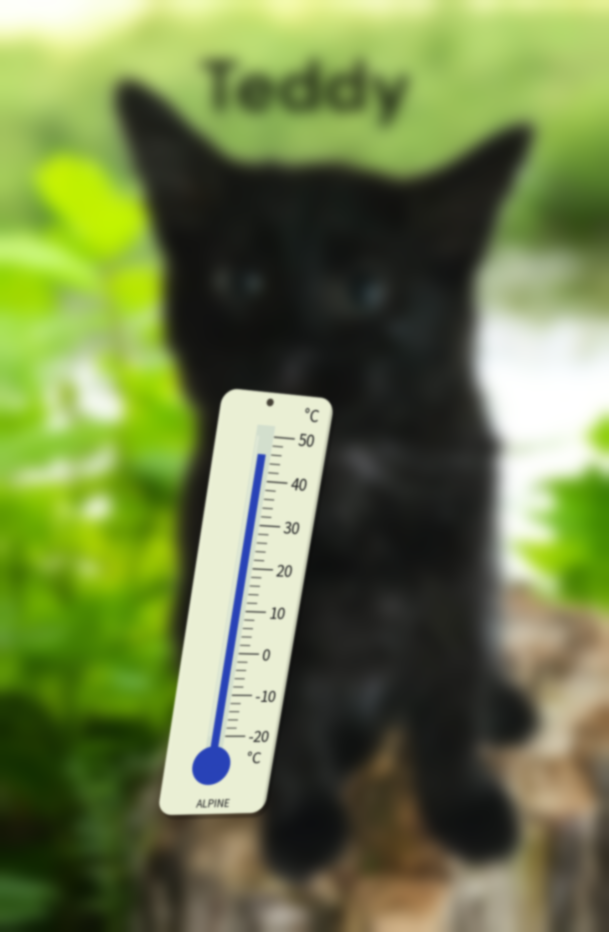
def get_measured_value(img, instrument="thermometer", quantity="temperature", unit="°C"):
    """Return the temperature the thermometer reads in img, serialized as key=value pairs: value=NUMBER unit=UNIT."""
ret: value=46 unit=°C
